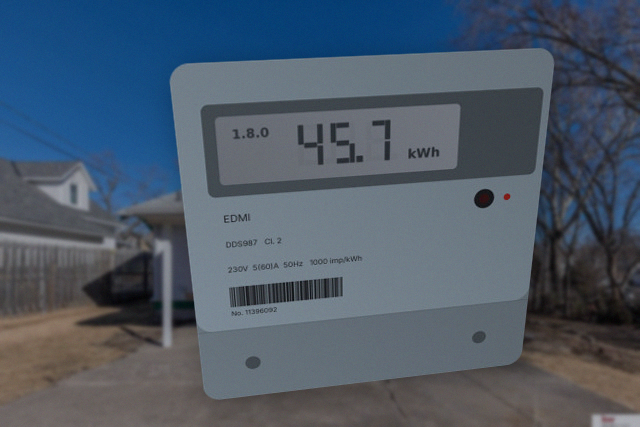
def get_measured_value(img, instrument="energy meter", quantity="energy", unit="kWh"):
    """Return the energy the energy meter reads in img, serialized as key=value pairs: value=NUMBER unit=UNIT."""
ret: value=45.7 unit=kWh
